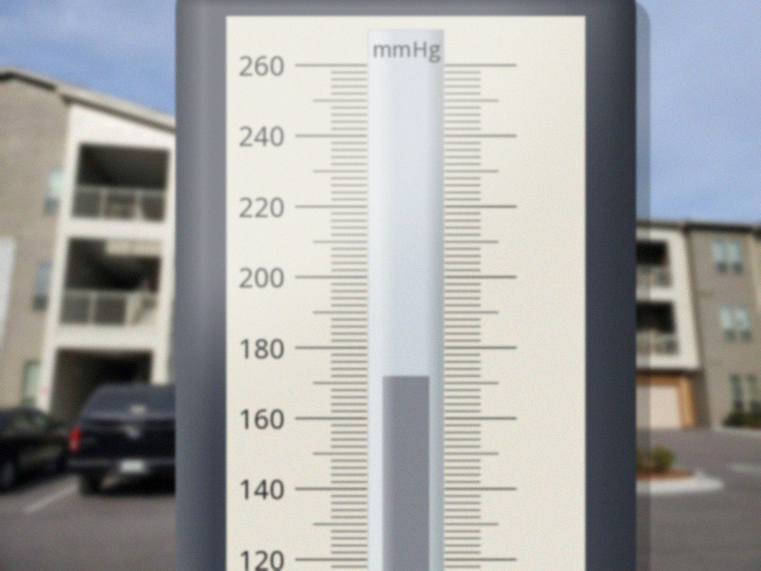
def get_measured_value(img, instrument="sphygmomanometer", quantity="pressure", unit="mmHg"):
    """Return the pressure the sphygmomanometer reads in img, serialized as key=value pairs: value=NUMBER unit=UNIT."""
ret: value=172 unit=mmHg
